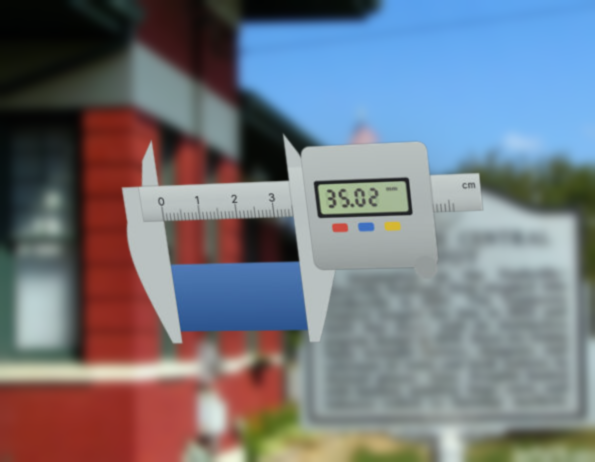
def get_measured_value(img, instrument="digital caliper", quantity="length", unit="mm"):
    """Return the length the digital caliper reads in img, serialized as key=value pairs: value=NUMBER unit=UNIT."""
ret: value=35.02 unit=mm
